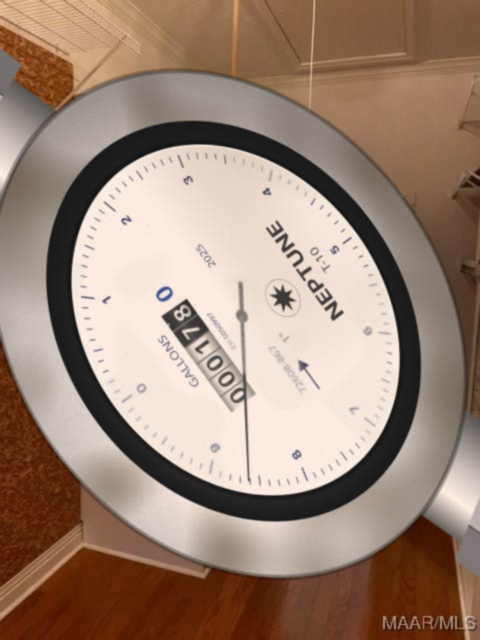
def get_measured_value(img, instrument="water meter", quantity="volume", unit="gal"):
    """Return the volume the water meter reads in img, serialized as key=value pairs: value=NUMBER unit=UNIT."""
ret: value=1778.6 unit=gal
